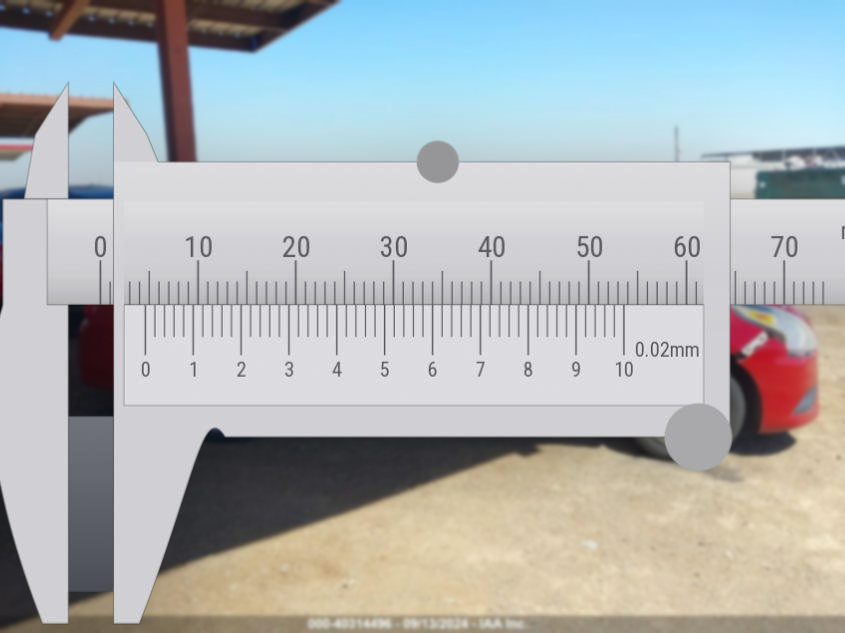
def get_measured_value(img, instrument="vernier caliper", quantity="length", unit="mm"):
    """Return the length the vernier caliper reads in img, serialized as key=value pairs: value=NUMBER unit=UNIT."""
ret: value=4.6 unit=mm
